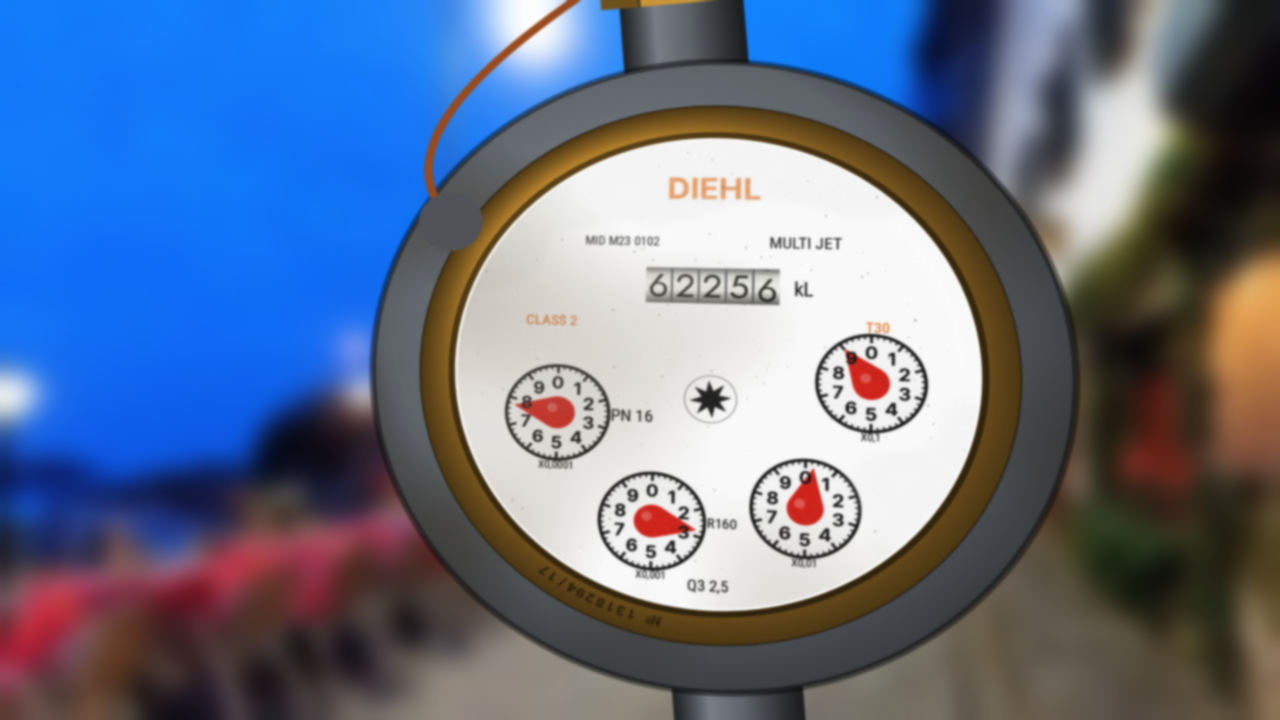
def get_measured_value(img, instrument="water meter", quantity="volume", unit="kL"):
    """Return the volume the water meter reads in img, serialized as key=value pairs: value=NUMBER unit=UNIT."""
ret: value=62255.9027 unit=kL
